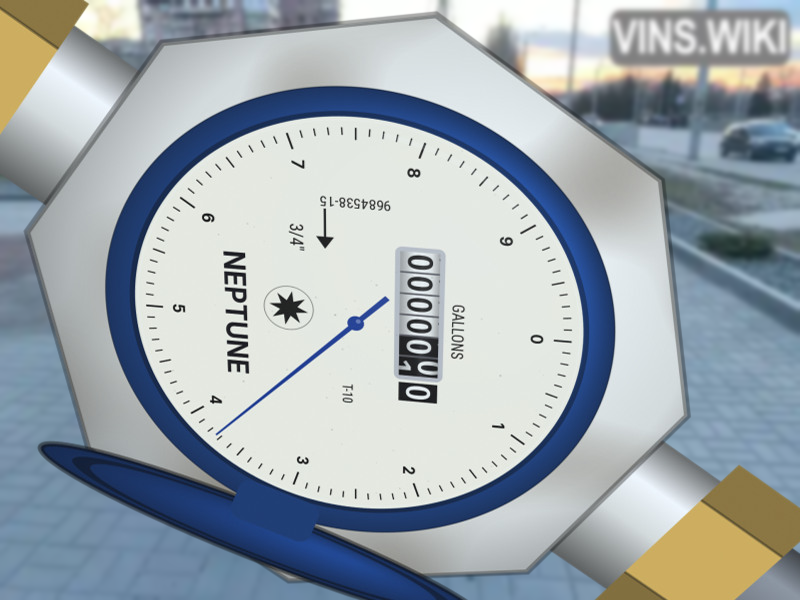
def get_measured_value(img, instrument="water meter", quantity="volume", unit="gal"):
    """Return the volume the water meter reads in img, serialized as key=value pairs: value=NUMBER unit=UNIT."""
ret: value=3.7 unit=gal
